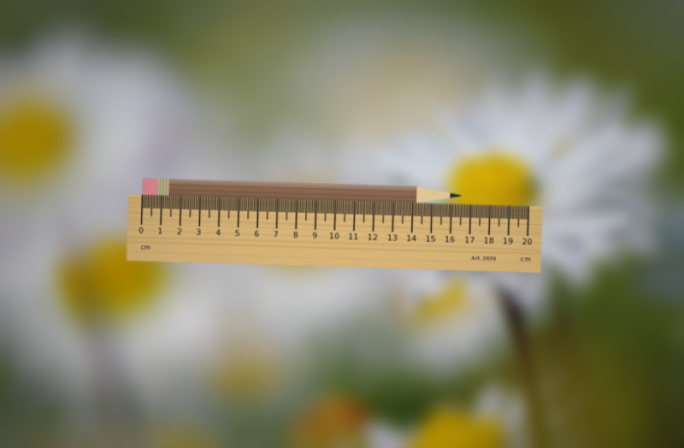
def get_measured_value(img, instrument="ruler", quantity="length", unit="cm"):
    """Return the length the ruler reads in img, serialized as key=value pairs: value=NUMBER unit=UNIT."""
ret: value=16.5 unit=cm
